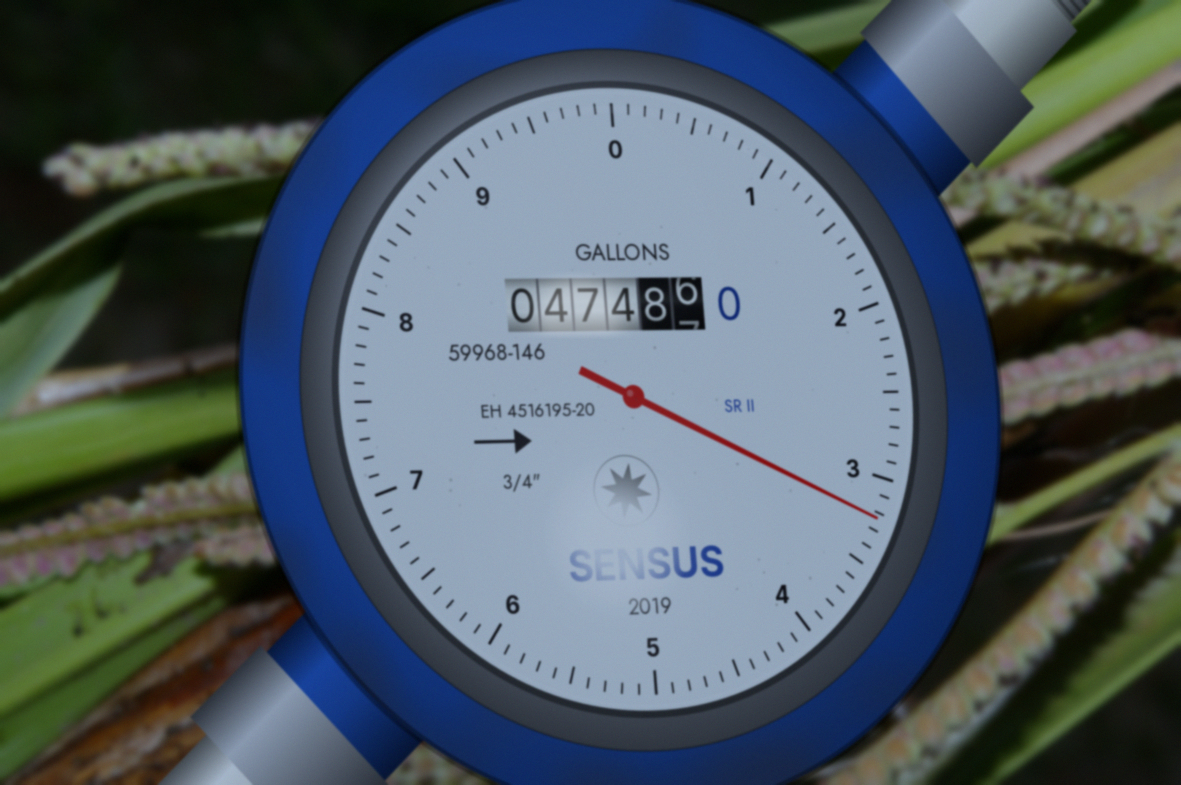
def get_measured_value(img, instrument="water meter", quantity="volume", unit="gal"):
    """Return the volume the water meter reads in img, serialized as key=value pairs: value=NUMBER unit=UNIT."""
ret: value=474863.2 unit=gal
